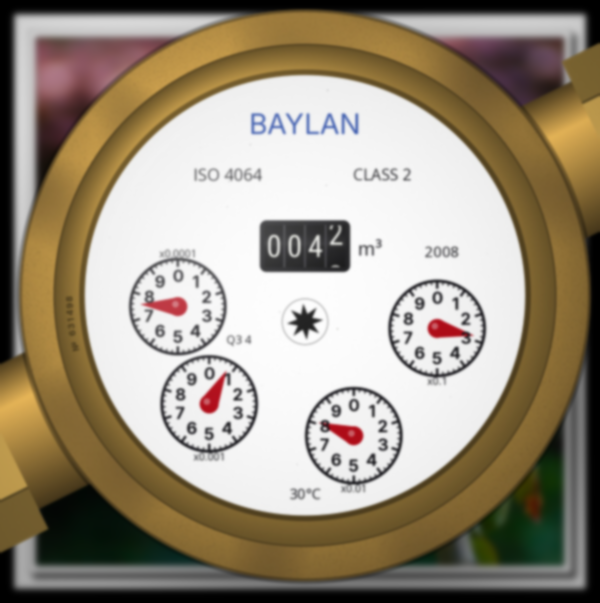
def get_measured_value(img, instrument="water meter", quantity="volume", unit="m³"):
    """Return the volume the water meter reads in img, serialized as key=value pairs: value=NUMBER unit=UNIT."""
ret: value=42.2807 unit=m³
